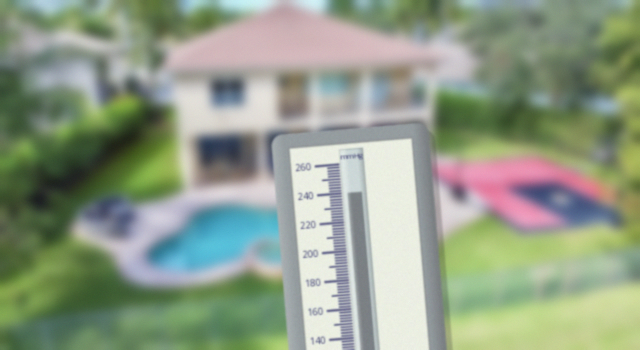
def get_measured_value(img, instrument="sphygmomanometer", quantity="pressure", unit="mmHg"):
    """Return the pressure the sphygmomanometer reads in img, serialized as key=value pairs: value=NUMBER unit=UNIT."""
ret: value=240 unit=mmHg
